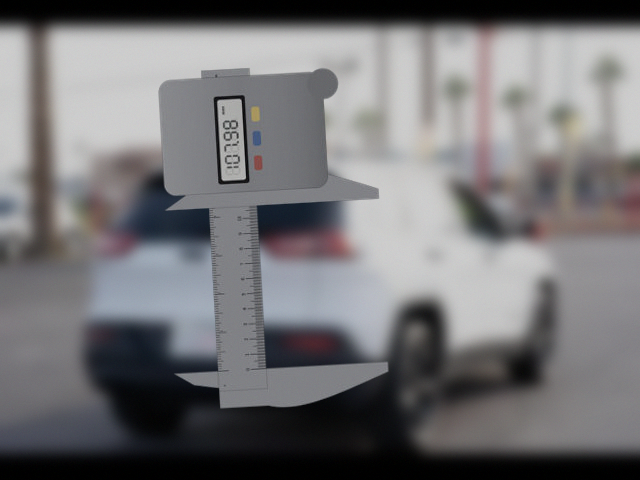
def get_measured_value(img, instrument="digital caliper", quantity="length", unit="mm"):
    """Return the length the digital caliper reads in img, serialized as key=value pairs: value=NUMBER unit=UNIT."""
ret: value=107.98 unit=mm
